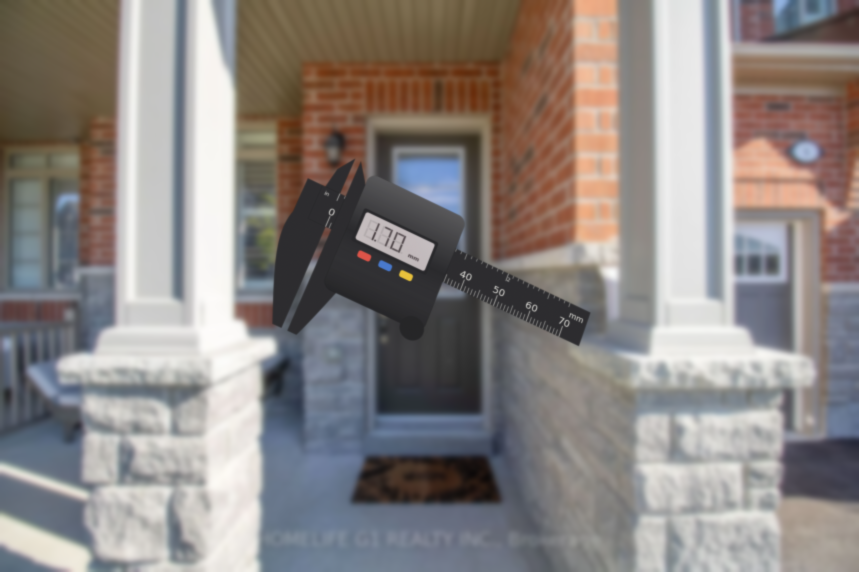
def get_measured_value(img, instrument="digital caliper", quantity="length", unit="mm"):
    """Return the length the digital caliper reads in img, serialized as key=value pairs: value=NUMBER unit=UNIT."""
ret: value=1.70 unit=mm
